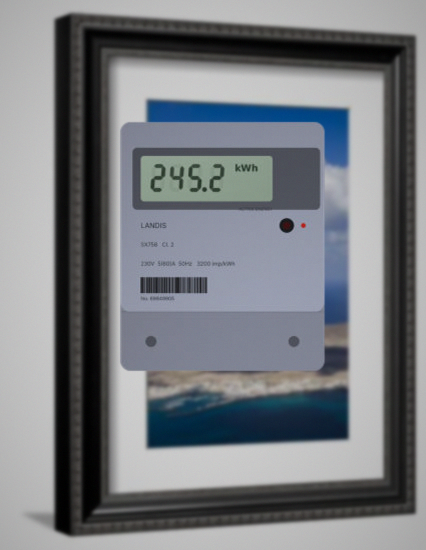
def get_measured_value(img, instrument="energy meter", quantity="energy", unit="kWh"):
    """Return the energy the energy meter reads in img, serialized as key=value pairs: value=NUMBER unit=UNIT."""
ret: value=245.2 unit=kWh
